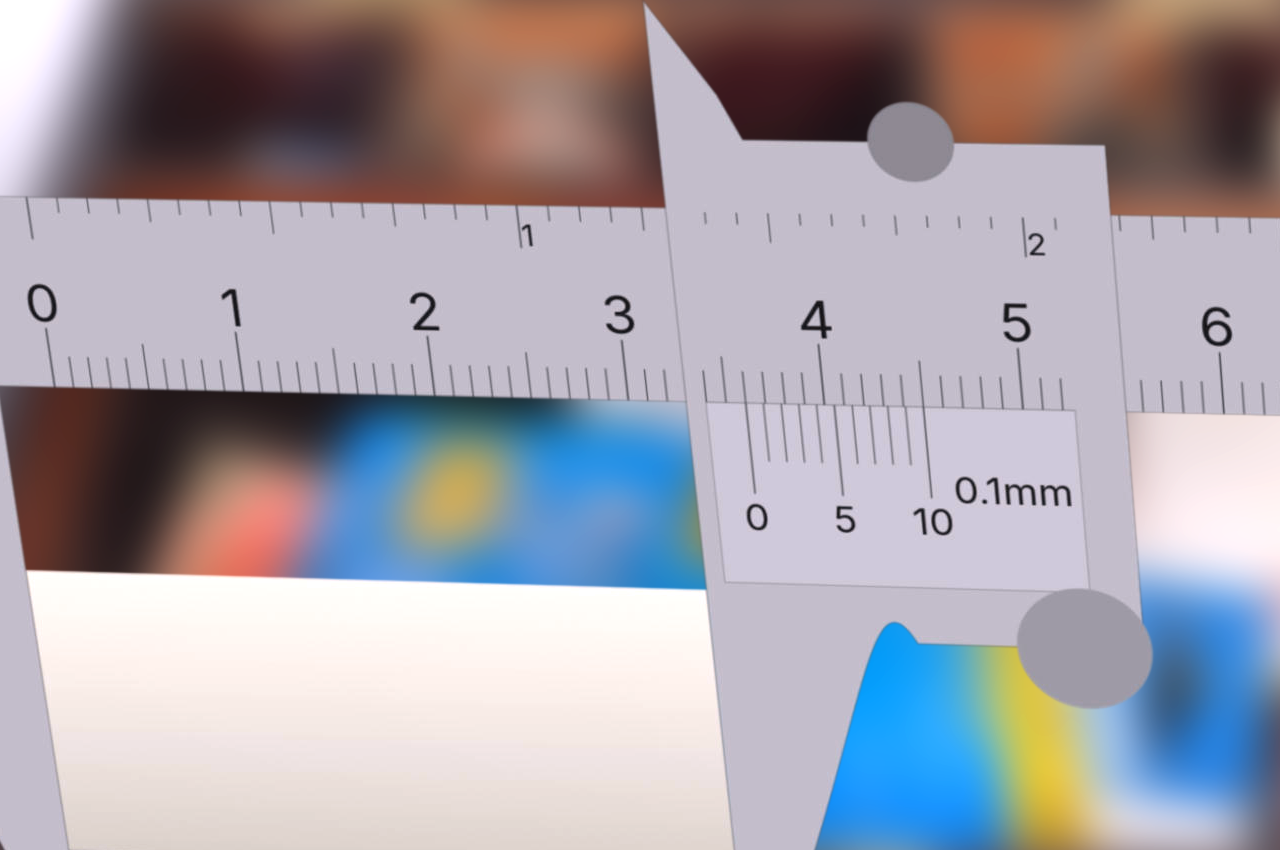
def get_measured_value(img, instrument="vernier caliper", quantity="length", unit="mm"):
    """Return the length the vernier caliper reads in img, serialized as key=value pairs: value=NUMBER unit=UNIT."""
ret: value=36.0 unit=mm
